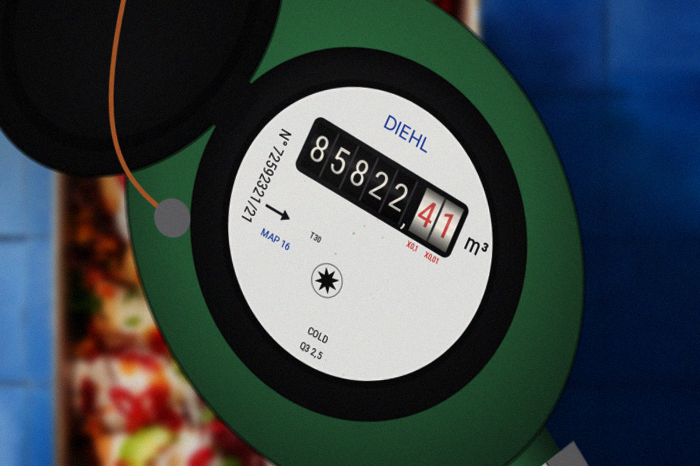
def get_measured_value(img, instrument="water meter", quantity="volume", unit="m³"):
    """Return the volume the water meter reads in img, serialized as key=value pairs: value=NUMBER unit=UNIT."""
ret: value=85822.41 unit=m³
